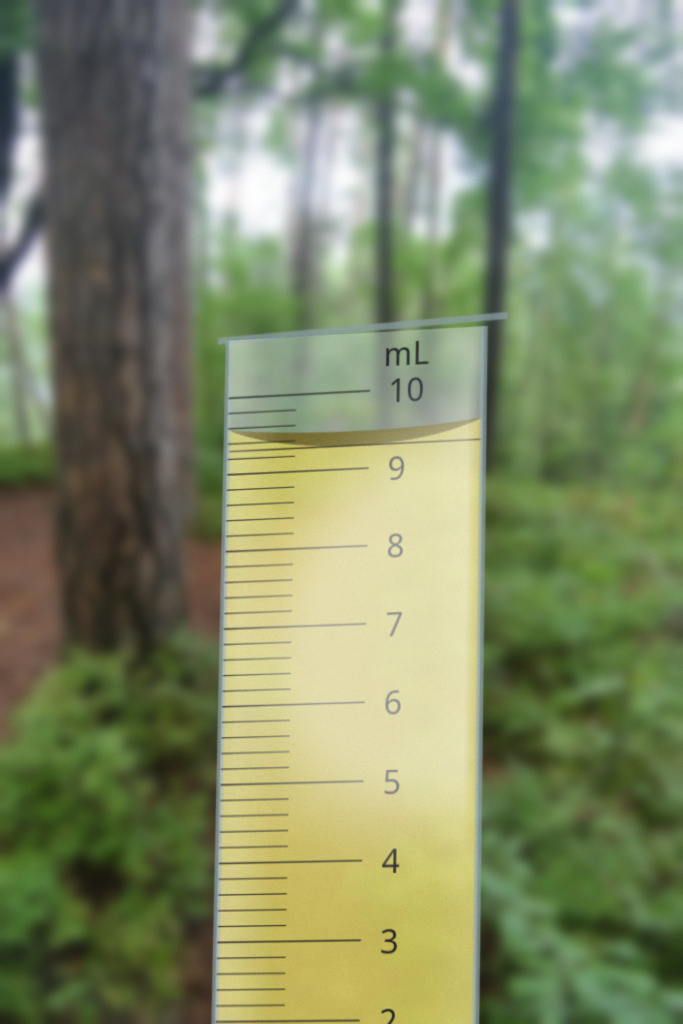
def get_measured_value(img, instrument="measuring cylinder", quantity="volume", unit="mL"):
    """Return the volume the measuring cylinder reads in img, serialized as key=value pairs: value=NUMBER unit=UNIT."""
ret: value=9.3 unit=mL
